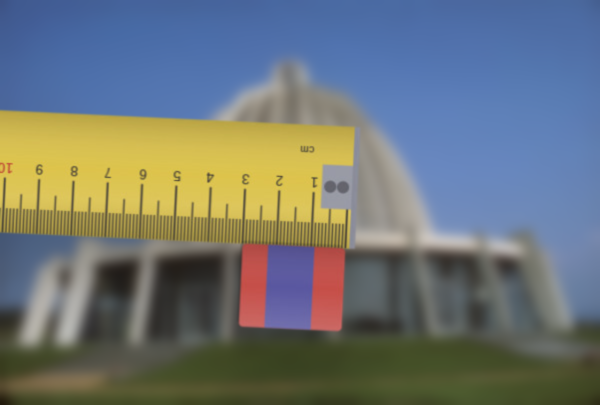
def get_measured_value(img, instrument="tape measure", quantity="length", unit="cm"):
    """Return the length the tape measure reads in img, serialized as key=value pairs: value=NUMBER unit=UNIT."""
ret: value=3 unit=cm
